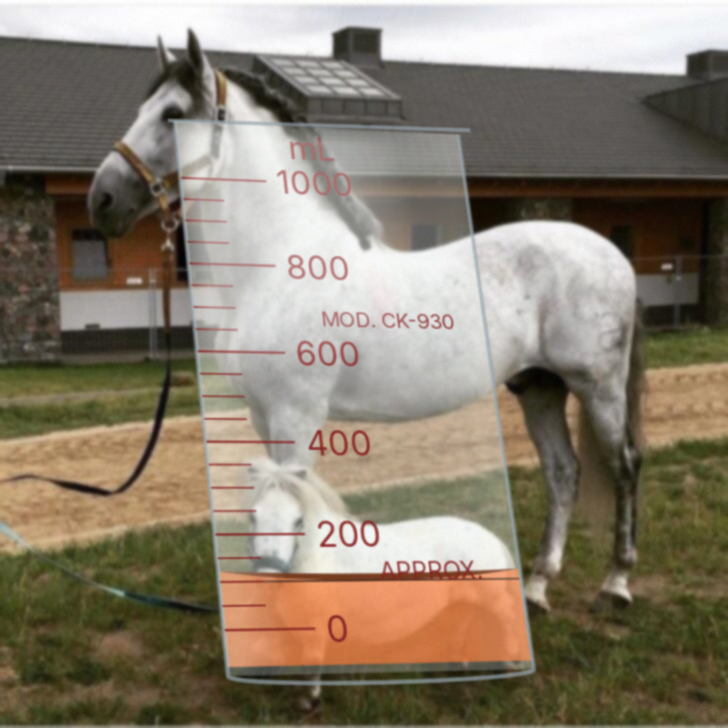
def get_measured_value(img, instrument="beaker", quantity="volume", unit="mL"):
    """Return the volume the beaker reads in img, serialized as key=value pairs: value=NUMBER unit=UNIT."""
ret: value=100 unit=mL
